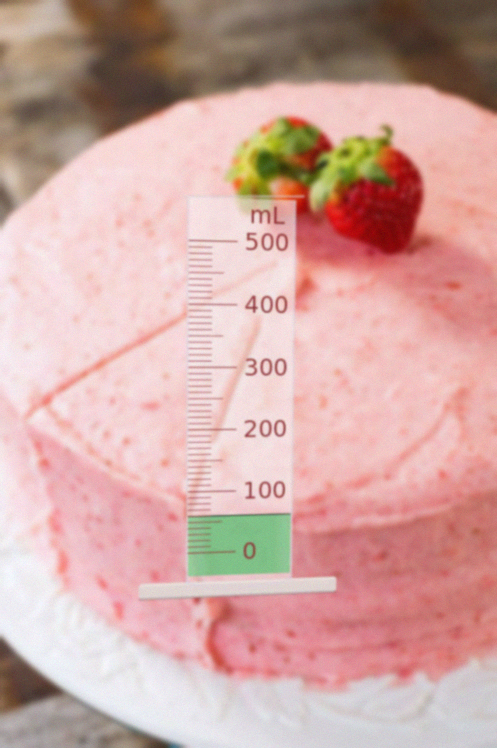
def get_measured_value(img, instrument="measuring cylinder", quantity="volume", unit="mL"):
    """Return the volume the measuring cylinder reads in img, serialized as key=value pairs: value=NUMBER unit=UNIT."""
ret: value=60 unit=mL
